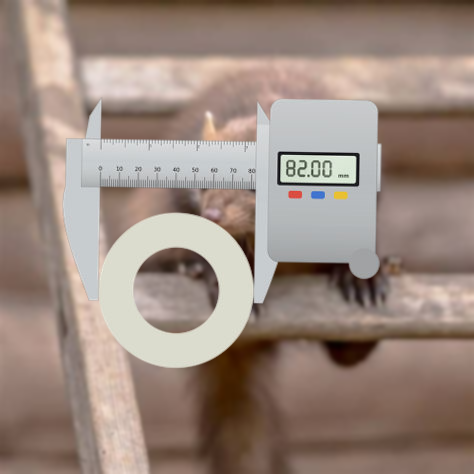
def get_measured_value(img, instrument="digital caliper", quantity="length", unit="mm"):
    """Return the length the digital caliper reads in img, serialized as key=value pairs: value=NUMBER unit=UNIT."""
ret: value=82.00 unit=mm
